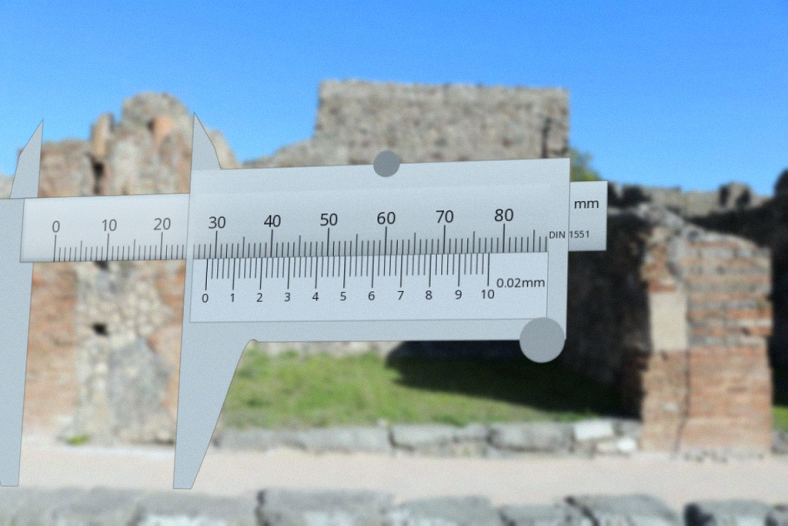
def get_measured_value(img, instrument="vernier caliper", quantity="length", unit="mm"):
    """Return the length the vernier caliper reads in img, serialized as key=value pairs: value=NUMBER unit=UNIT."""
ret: value=28.6 unit=mm
